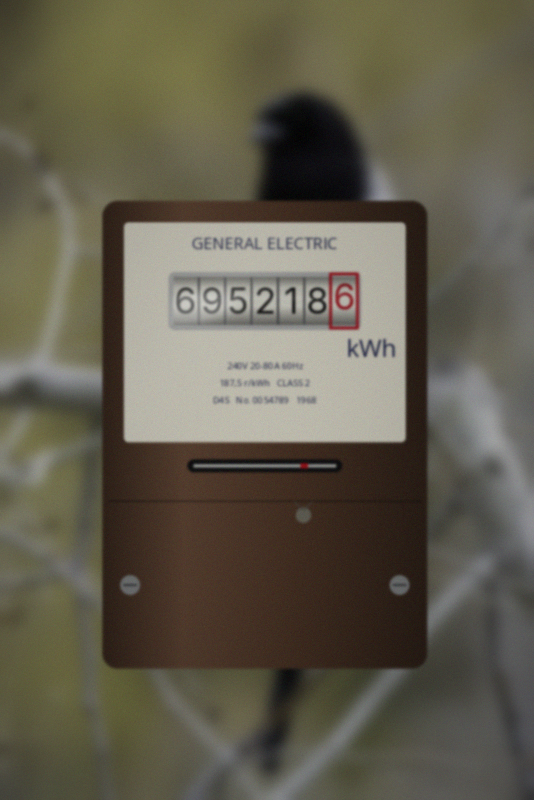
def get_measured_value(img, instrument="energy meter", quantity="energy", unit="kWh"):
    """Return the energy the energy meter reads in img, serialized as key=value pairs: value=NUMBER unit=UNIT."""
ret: value=695218.6 unit=kWh
